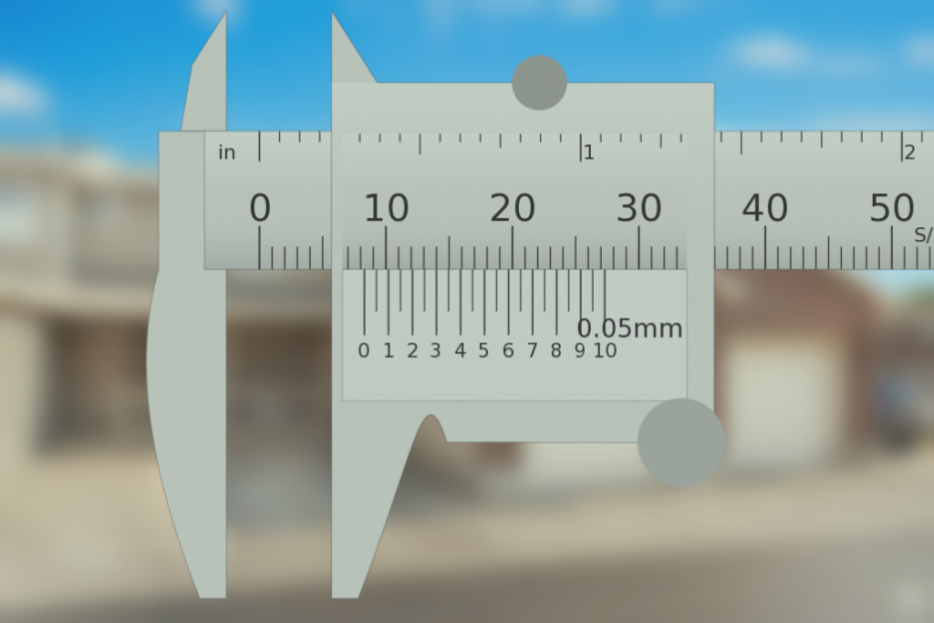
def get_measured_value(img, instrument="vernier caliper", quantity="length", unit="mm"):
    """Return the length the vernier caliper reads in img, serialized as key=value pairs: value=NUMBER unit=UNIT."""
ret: value=8.3 unit=mm
